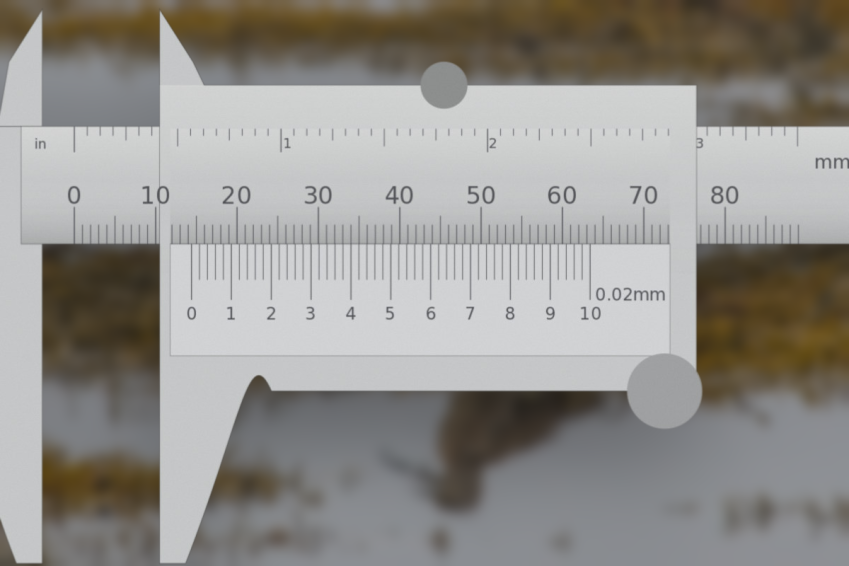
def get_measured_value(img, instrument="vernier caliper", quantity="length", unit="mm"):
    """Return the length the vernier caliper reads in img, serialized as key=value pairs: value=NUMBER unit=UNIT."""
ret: value=14.4 unit=mm
